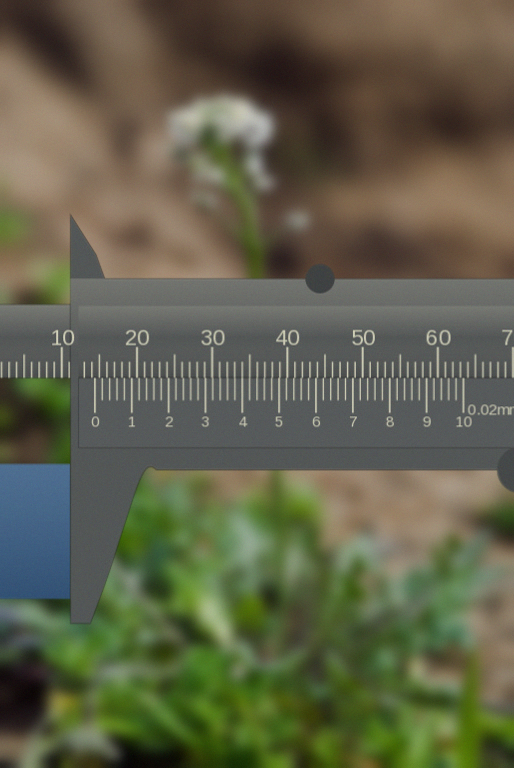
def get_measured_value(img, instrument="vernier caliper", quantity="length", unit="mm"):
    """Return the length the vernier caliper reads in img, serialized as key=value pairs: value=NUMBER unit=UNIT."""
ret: value=14.4 unit=mm
